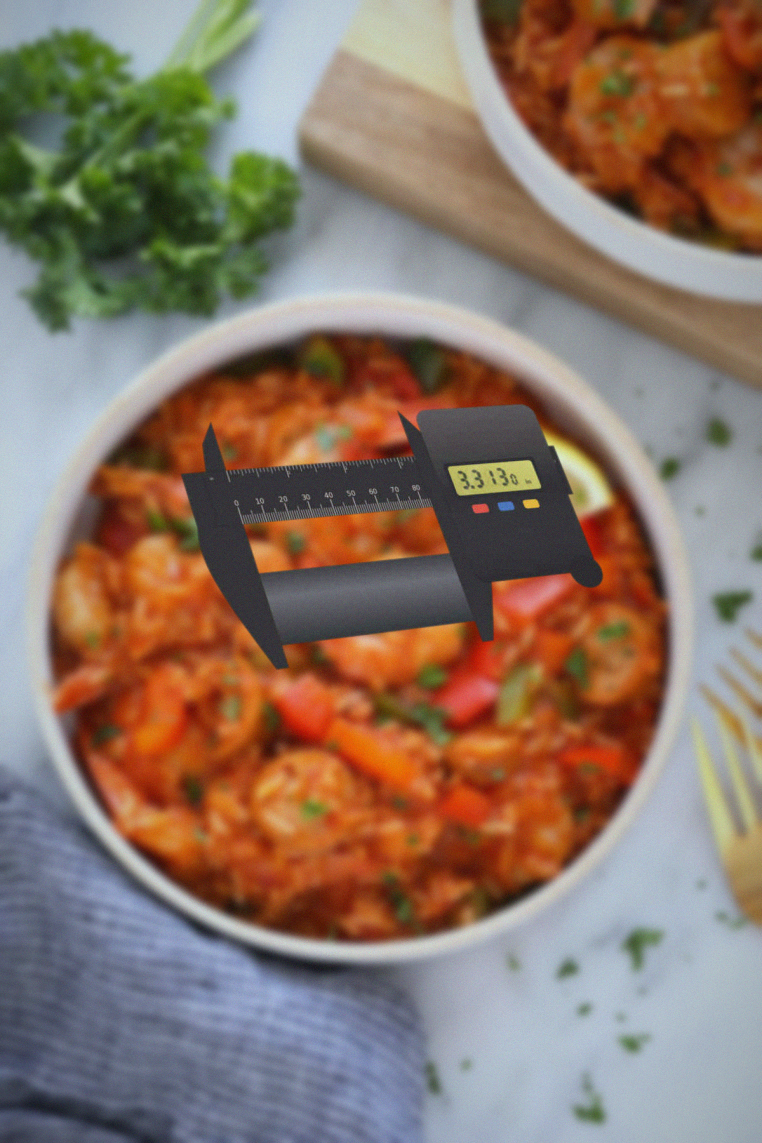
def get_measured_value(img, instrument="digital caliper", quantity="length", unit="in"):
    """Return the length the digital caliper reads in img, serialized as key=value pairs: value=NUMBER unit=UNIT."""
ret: value=3.3130 unit=in
